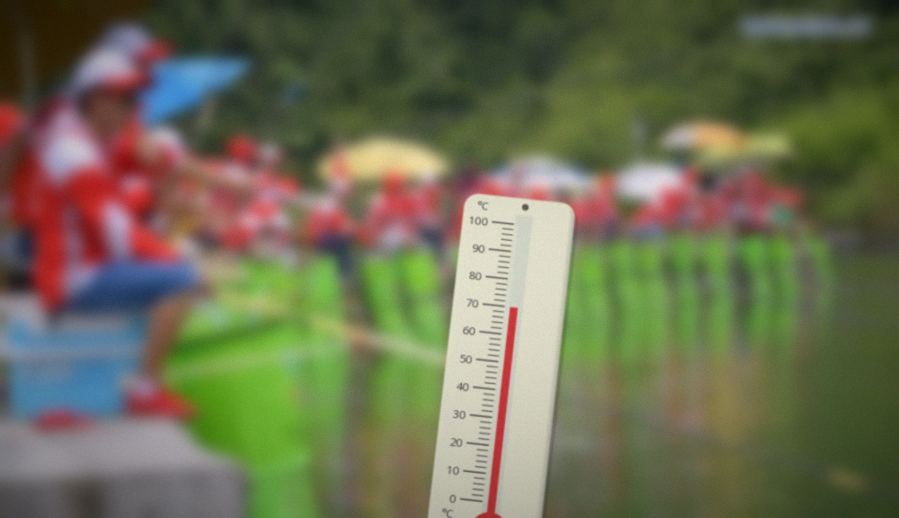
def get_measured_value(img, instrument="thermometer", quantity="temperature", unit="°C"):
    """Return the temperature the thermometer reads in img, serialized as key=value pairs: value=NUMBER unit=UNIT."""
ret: value=70 unit=°C
